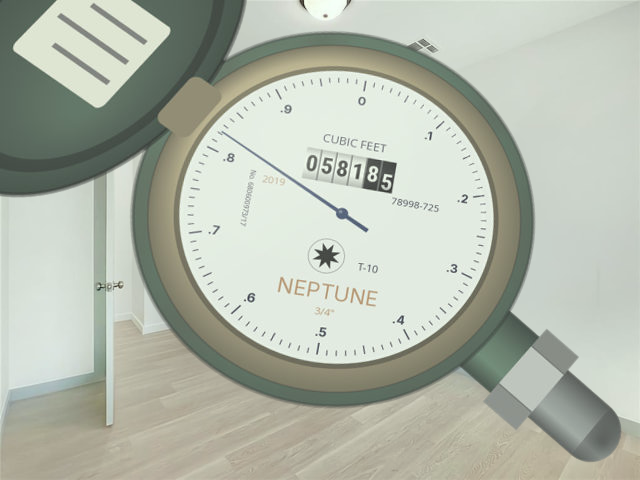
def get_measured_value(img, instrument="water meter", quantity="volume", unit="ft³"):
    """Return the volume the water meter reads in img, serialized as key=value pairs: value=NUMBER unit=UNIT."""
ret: value=58184.82 unit=ft³
